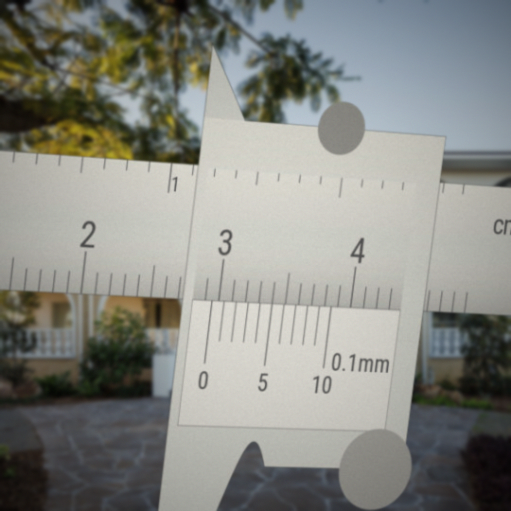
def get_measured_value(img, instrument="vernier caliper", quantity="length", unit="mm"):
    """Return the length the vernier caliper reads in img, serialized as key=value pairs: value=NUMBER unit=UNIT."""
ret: value=29.5 unit=mm
